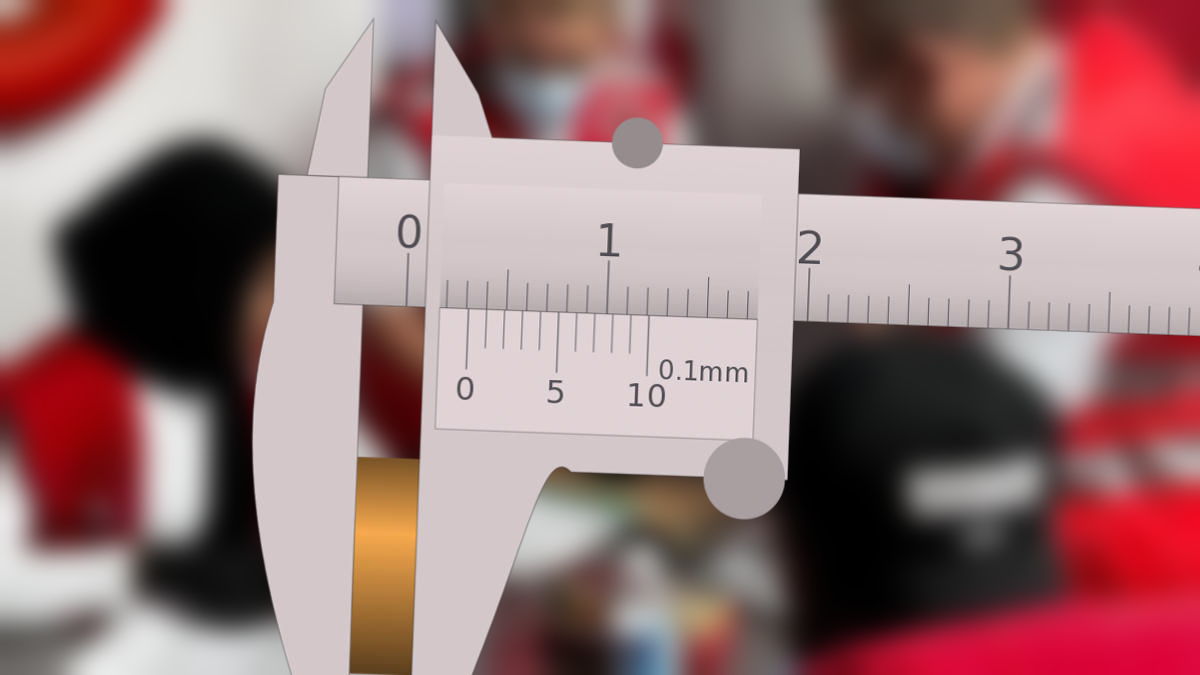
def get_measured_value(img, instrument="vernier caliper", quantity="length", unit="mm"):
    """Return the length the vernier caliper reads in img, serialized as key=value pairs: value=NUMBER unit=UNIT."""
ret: value=3.1 unit=mm
